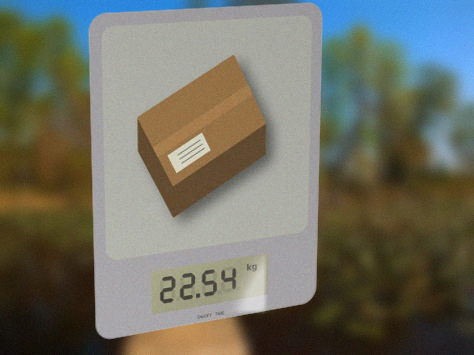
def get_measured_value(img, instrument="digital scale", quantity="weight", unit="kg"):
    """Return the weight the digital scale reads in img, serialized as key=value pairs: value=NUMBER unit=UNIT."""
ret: value=22.54 unit=kg
